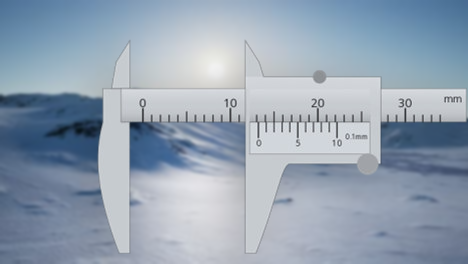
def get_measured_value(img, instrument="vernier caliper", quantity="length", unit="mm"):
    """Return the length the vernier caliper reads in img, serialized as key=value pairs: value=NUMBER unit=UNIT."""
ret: value=13.2 unit=mm
